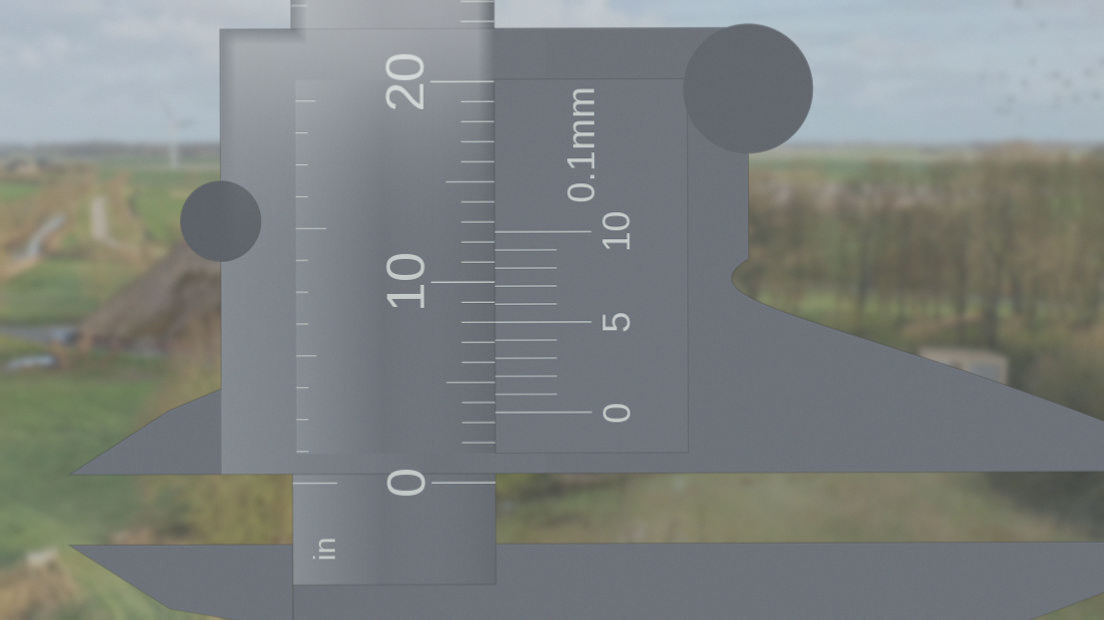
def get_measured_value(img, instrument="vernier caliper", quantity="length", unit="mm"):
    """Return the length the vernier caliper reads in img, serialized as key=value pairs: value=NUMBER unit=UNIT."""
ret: value=3.5 unit=mm
